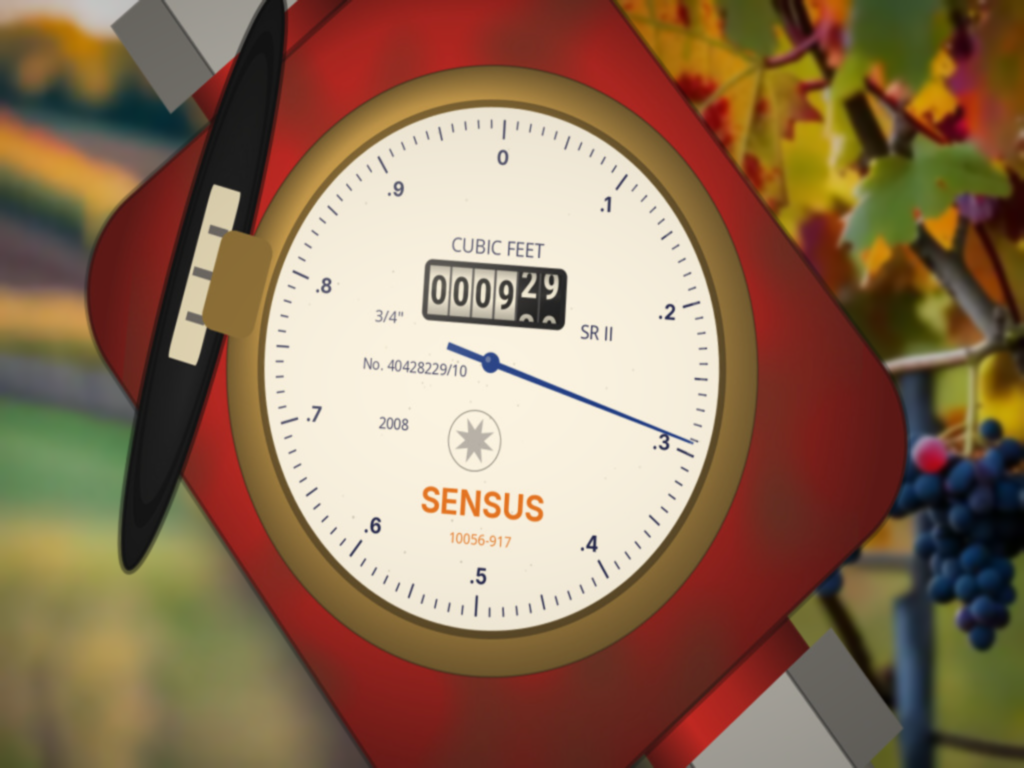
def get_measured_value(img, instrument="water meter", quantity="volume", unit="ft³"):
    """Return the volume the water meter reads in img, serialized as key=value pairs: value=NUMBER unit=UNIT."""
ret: value=929.29 unit=ft³
